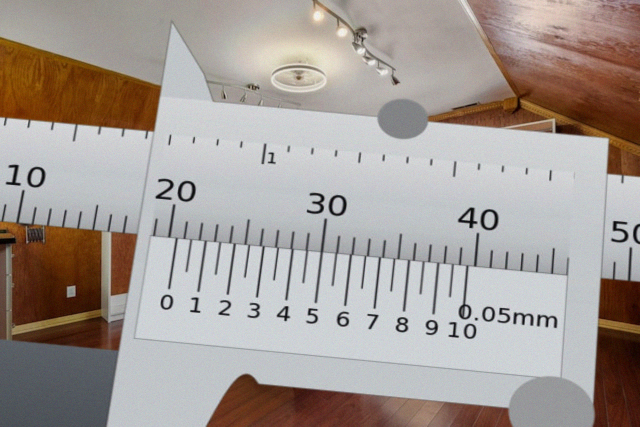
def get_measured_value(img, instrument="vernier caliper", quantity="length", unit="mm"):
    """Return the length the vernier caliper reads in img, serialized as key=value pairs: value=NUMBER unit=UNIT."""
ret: value=20.5 unit=mm
